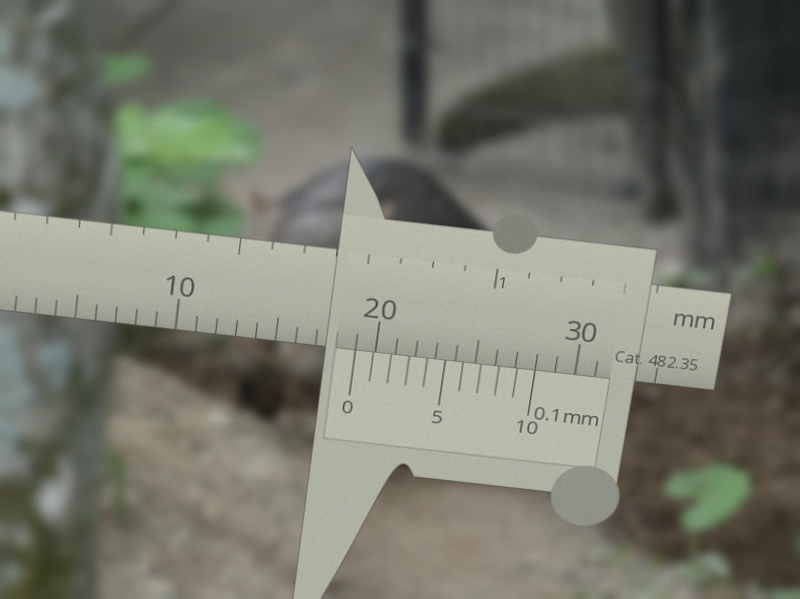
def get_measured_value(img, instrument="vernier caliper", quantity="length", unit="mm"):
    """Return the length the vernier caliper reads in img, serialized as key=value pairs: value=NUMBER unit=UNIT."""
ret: value=19.0 unit=mm
